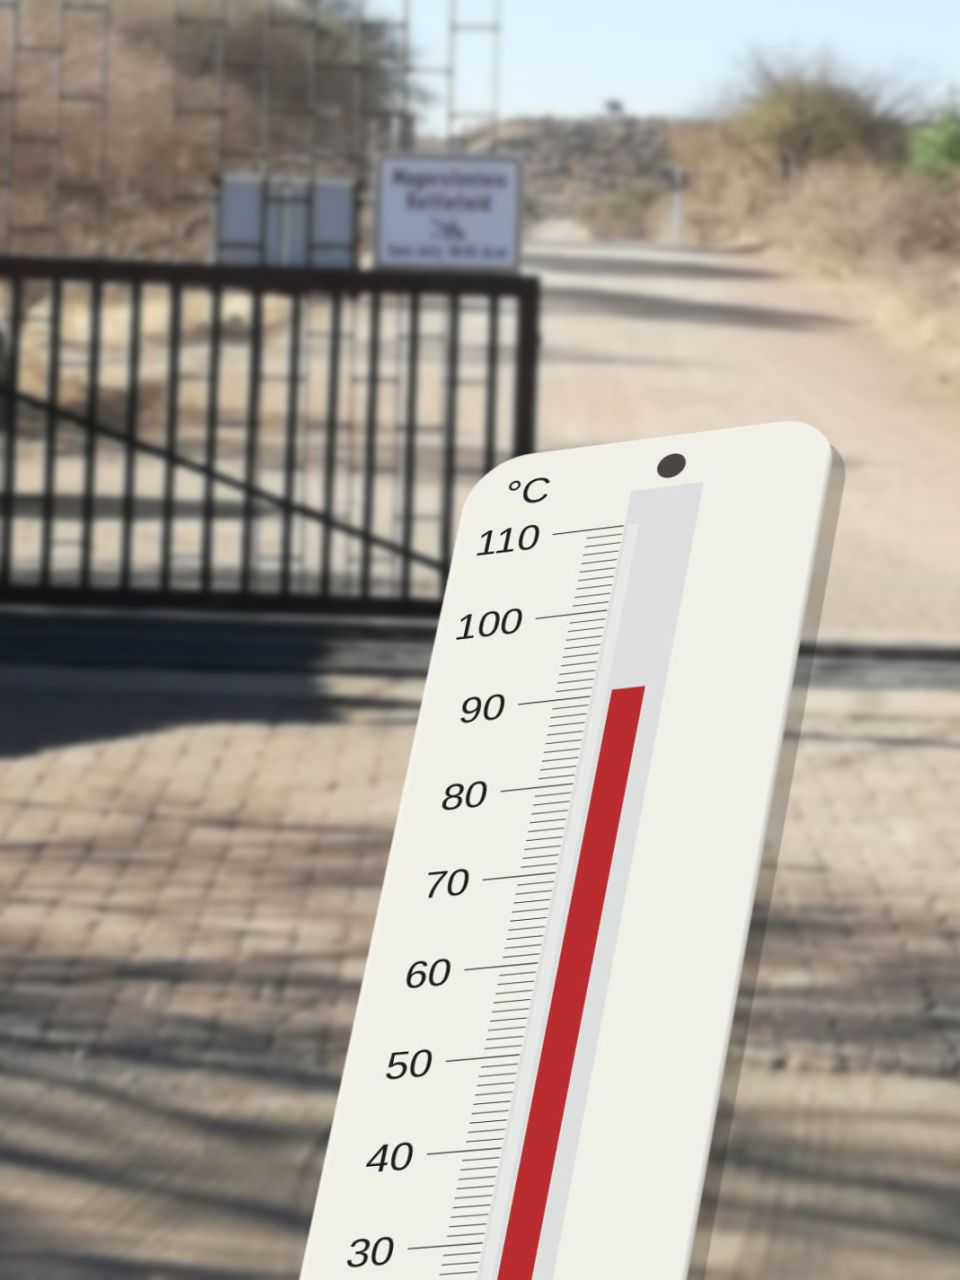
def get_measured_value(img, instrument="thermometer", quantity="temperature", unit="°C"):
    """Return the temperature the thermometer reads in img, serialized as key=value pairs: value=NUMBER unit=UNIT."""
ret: value=90.5 unit=°C
